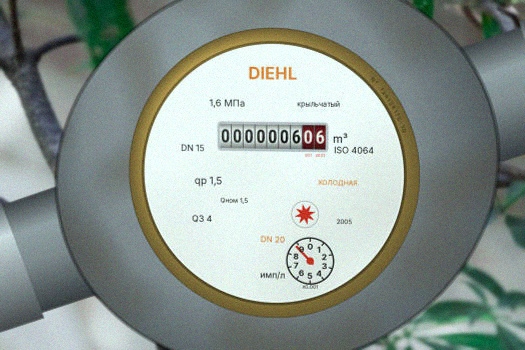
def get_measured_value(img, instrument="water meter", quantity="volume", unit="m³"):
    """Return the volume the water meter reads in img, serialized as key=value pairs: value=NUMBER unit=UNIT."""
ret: value=6.068 unit=m³
